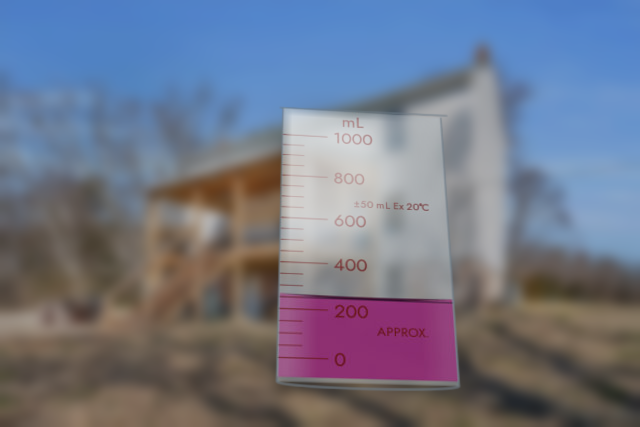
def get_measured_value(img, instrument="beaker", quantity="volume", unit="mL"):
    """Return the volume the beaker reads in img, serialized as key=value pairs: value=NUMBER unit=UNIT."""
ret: value=250 unit=mL
